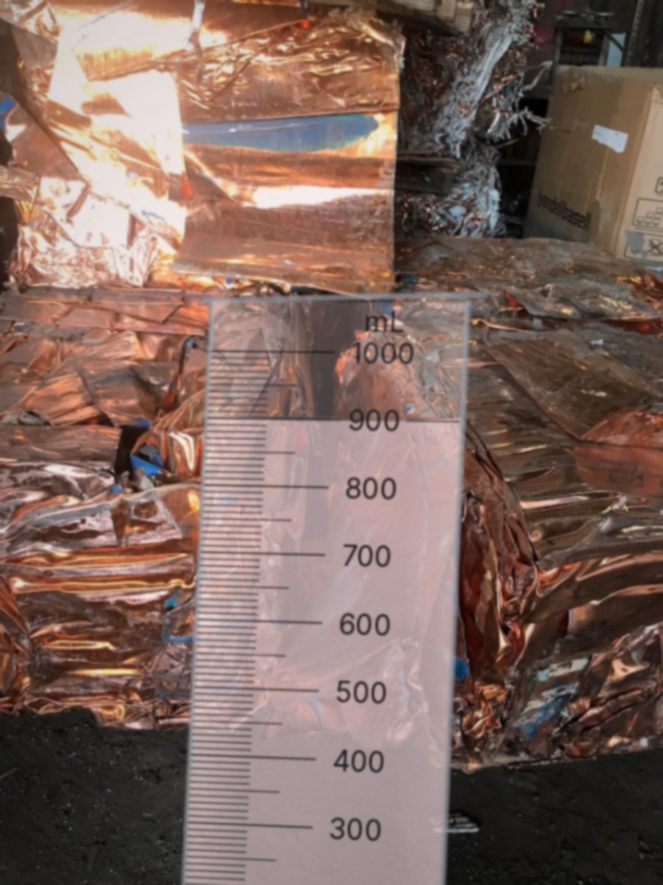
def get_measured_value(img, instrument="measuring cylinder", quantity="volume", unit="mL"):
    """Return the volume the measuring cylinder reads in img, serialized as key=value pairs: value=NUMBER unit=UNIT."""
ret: value=900 unit=mL
